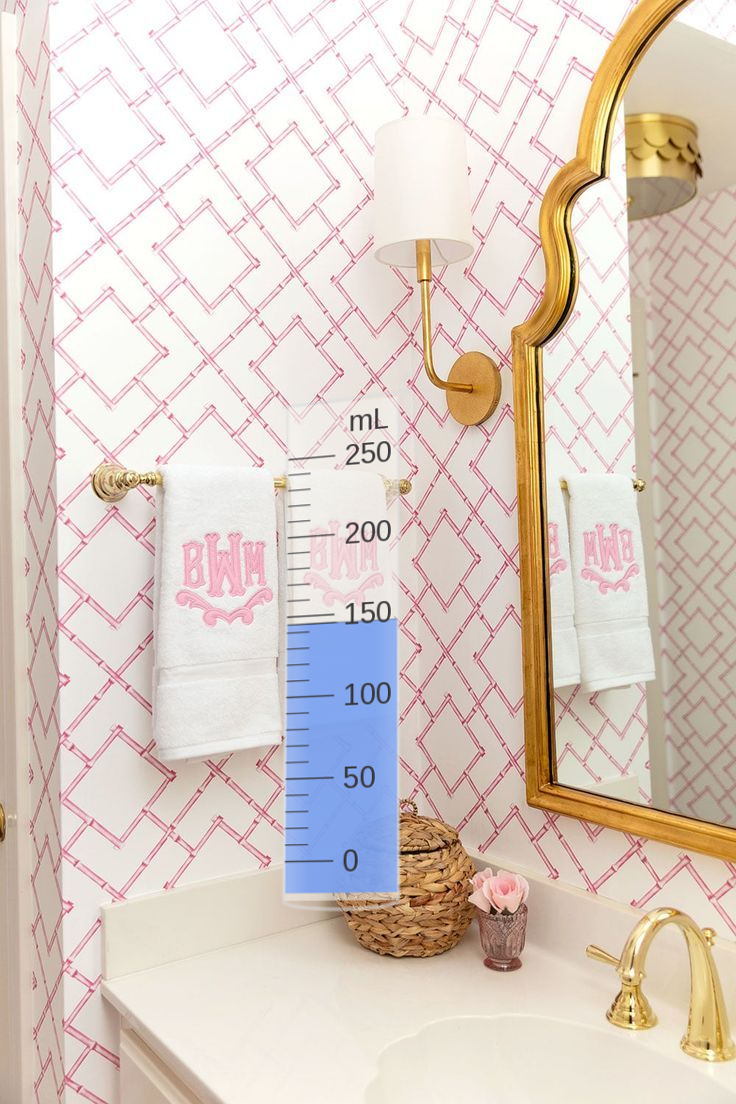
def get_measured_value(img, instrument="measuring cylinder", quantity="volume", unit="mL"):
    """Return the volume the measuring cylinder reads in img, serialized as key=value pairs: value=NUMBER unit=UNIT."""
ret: value=145 unit=mL
